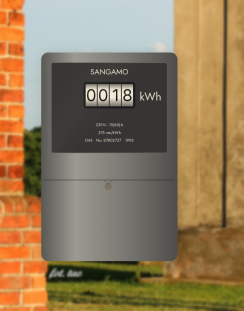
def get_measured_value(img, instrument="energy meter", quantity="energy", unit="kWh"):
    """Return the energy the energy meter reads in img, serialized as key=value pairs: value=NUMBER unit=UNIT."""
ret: value=18 unit=kWh
